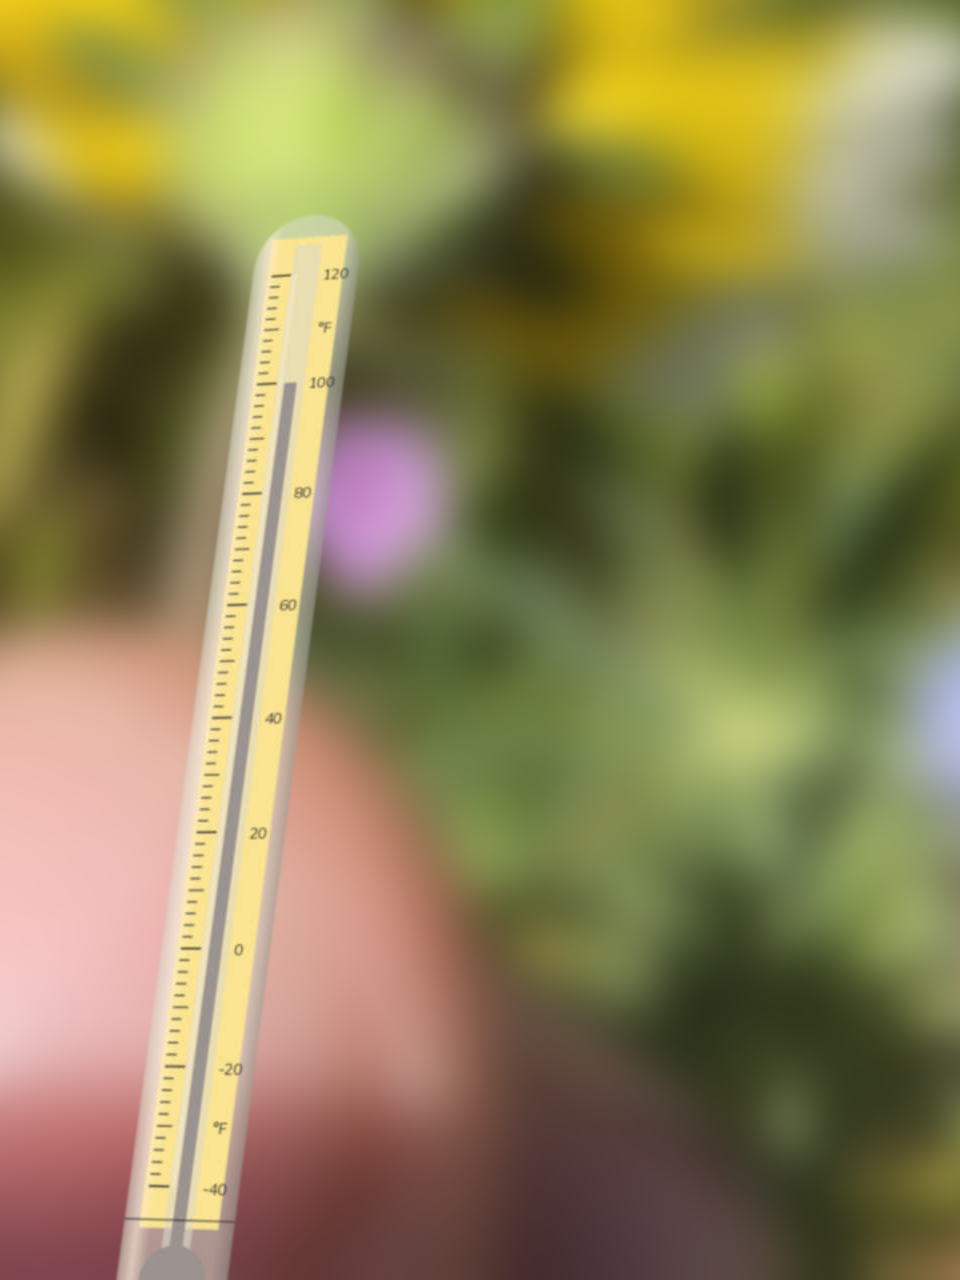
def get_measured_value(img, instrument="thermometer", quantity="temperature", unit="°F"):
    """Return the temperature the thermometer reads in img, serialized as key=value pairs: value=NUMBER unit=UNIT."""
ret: value=100 unit=°F
